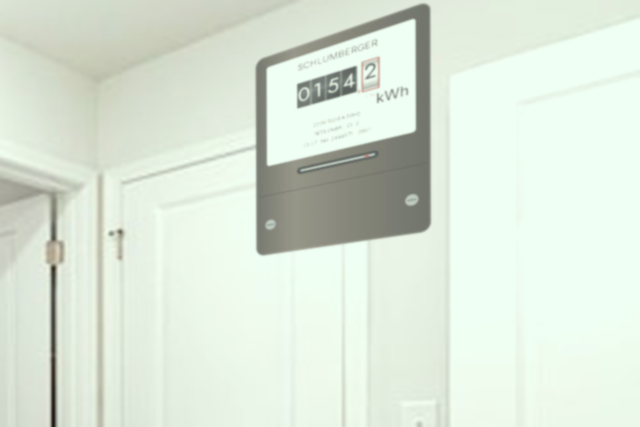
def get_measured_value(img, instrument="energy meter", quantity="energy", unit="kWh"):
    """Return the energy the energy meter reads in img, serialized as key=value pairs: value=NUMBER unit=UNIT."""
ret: value=154.2 unit=kWh
